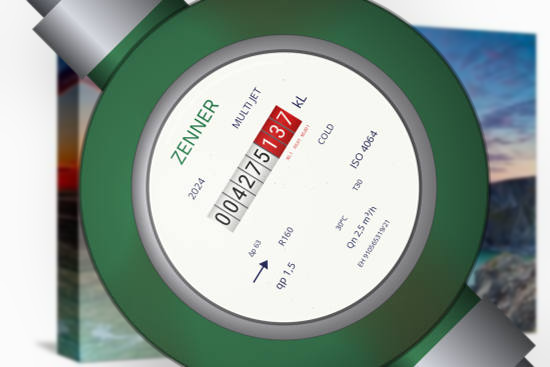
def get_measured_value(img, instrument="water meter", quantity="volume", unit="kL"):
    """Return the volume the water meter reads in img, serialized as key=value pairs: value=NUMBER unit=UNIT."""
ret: value=4275.137 unit=kL
